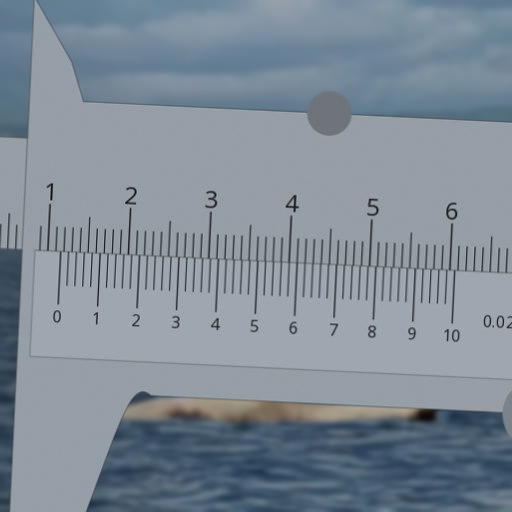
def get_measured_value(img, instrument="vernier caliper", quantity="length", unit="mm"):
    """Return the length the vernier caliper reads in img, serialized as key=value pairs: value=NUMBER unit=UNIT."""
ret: value=11.6 unit=mm
